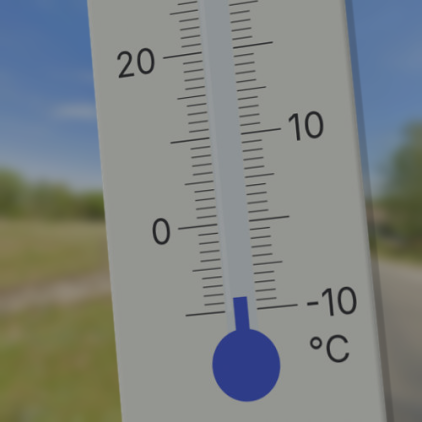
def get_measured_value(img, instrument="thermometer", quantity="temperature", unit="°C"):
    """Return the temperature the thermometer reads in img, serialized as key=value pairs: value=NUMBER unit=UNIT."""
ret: value=-8.5 unit=°C
